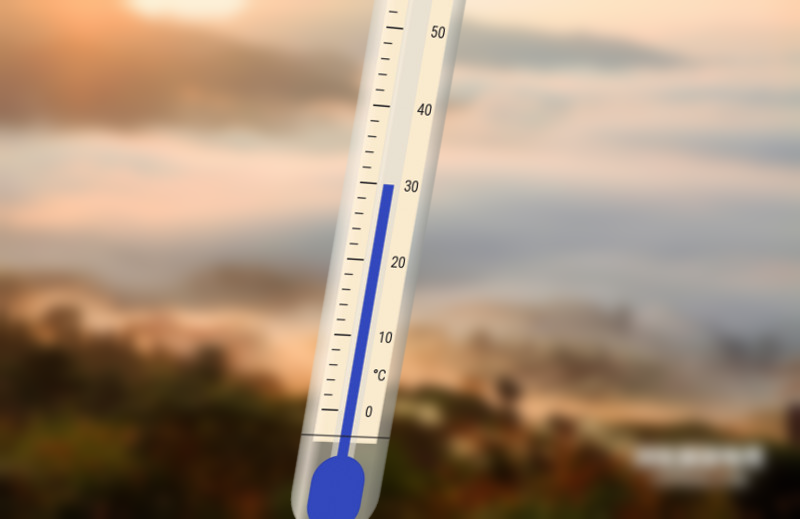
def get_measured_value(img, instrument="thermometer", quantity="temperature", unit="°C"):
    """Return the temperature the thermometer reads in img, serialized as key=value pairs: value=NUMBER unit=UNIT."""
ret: value=30 unit=°C
